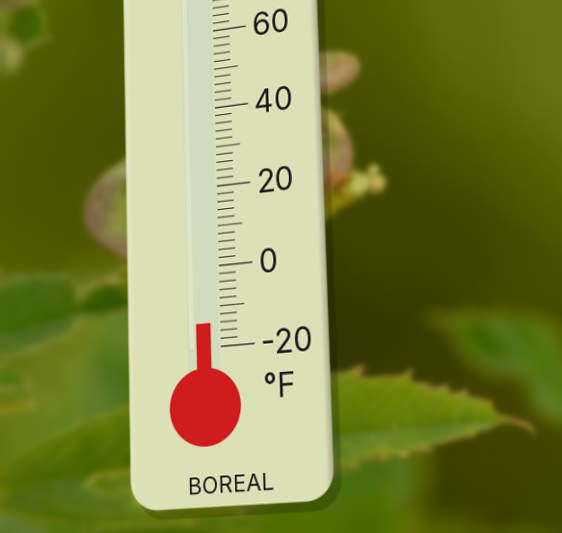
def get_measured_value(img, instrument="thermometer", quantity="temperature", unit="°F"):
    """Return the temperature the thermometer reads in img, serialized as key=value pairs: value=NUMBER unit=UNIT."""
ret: value=-14 unit=°F
